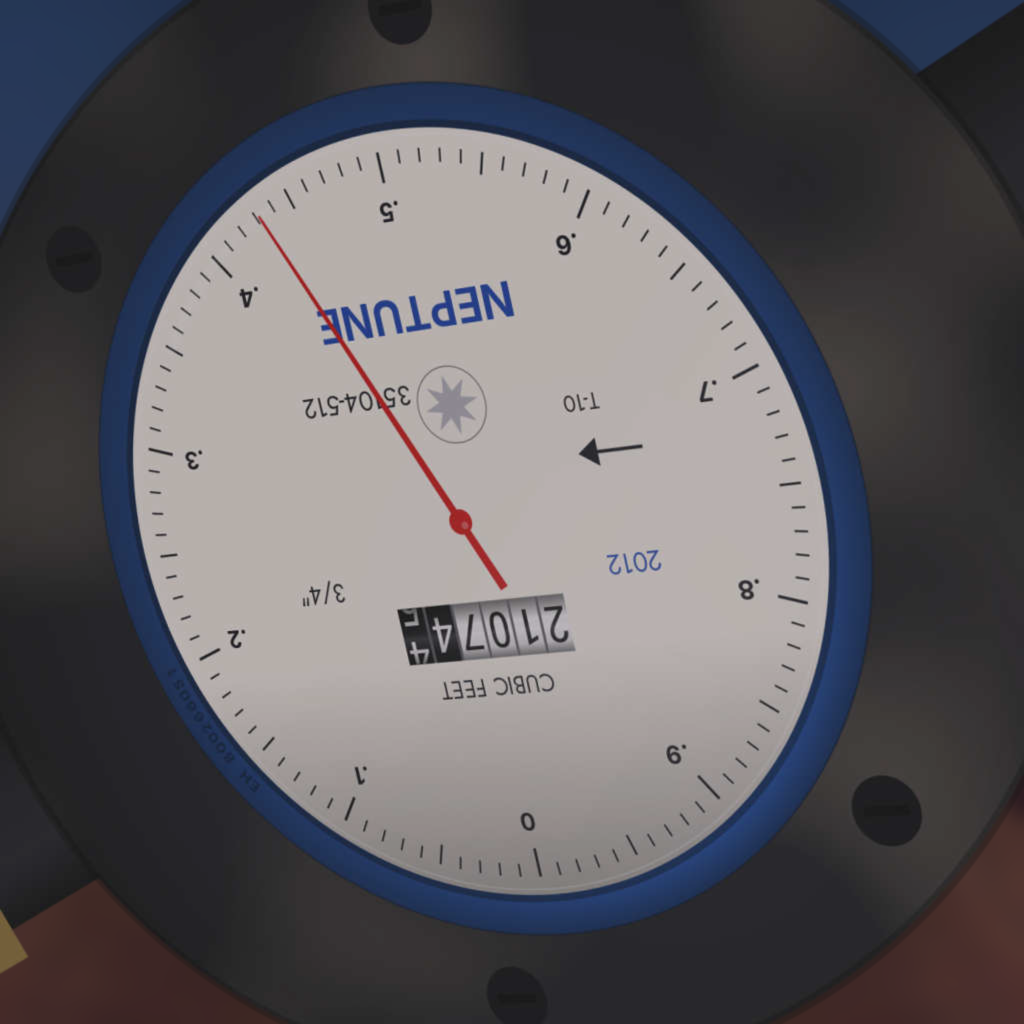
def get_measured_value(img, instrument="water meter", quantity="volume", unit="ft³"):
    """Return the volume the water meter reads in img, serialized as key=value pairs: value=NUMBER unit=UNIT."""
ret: value=210744.43 unit=ft³
